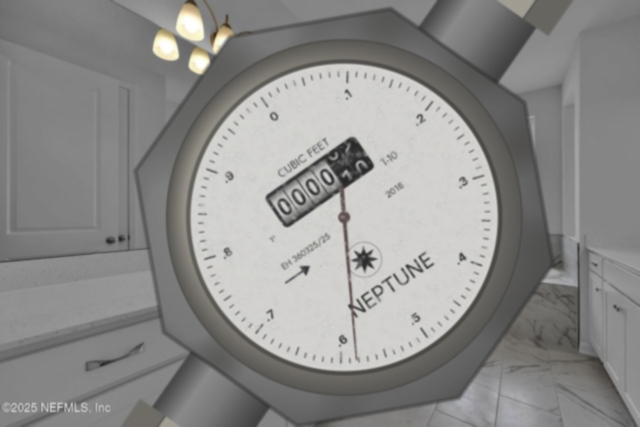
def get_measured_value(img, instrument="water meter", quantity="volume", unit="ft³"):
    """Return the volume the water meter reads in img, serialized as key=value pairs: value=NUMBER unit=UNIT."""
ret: value=9.58 unit=ft³
